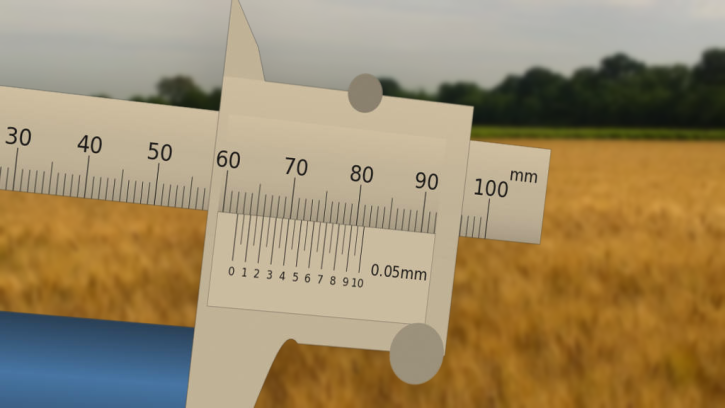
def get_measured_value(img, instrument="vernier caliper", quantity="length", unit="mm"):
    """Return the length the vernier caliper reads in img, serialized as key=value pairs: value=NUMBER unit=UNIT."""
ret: value=62.2 unit=mm
